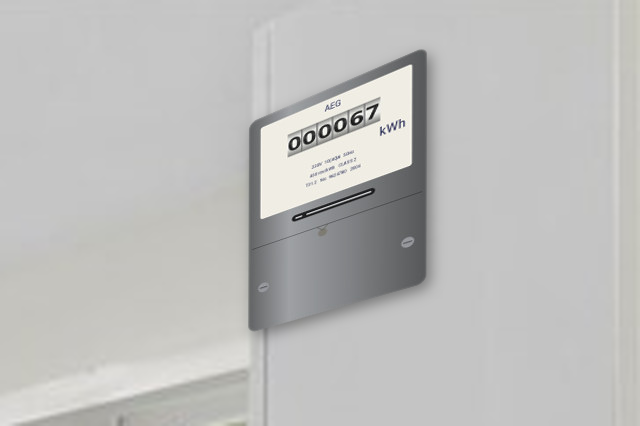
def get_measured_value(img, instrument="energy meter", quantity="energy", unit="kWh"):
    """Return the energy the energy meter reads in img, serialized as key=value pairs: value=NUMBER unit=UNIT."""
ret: value=67 unit=kWh
